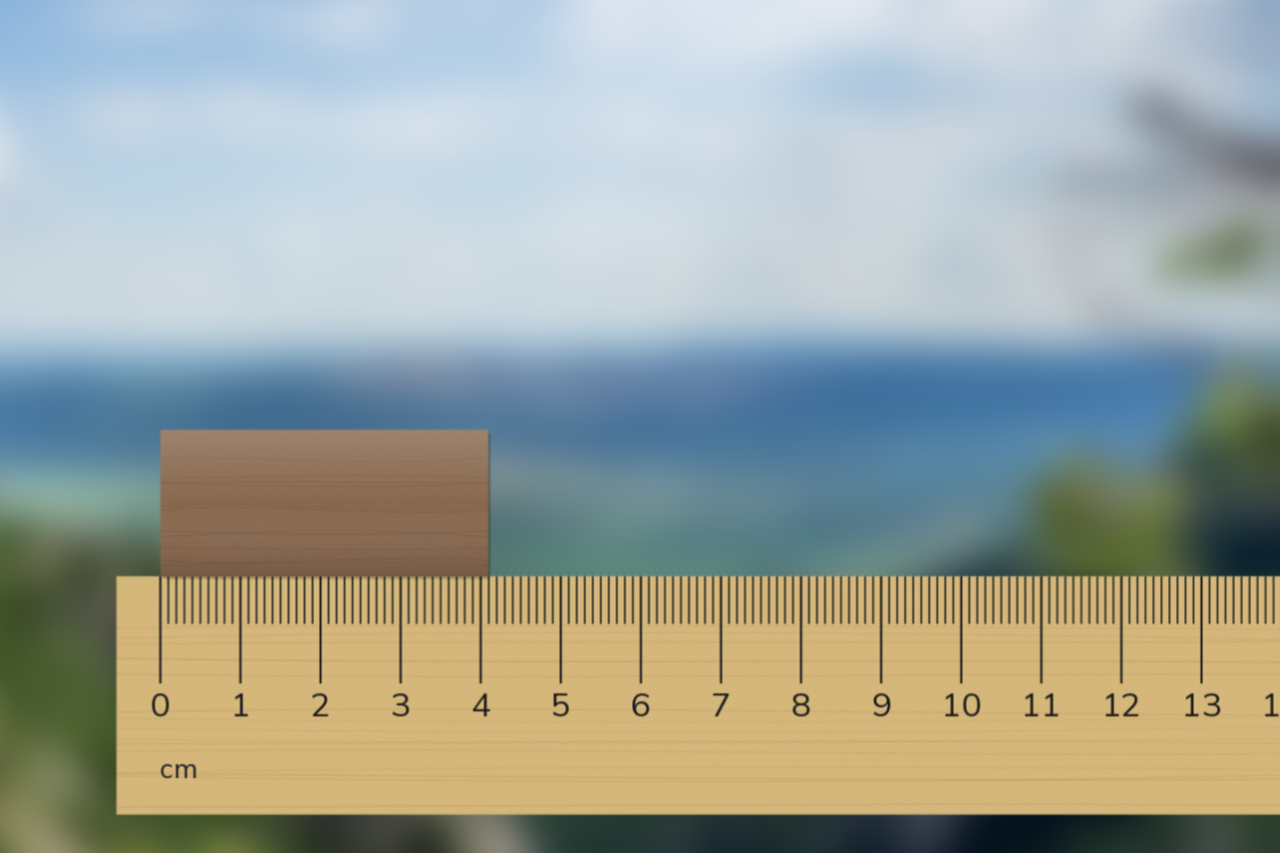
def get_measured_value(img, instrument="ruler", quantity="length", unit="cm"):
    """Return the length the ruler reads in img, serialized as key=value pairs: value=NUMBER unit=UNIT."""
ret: value=4.1 unit=cm
